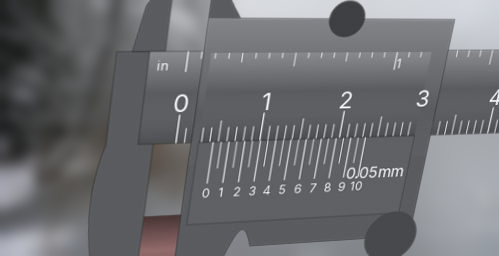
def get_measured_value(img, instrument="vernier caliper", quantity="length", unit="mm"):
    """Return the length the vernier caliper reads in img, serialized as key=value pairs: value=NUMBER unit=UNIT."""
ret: value=4.4 unit=mm
